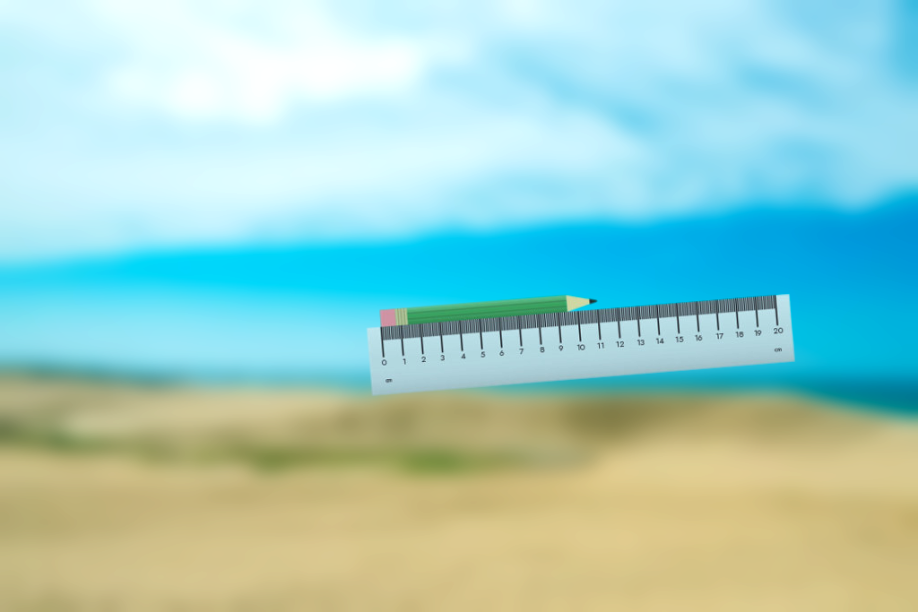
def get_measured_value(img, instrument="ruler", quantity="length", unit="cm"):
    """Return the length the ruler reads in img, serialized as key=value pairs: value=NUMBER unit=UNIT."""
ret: value=11 unit=cm
